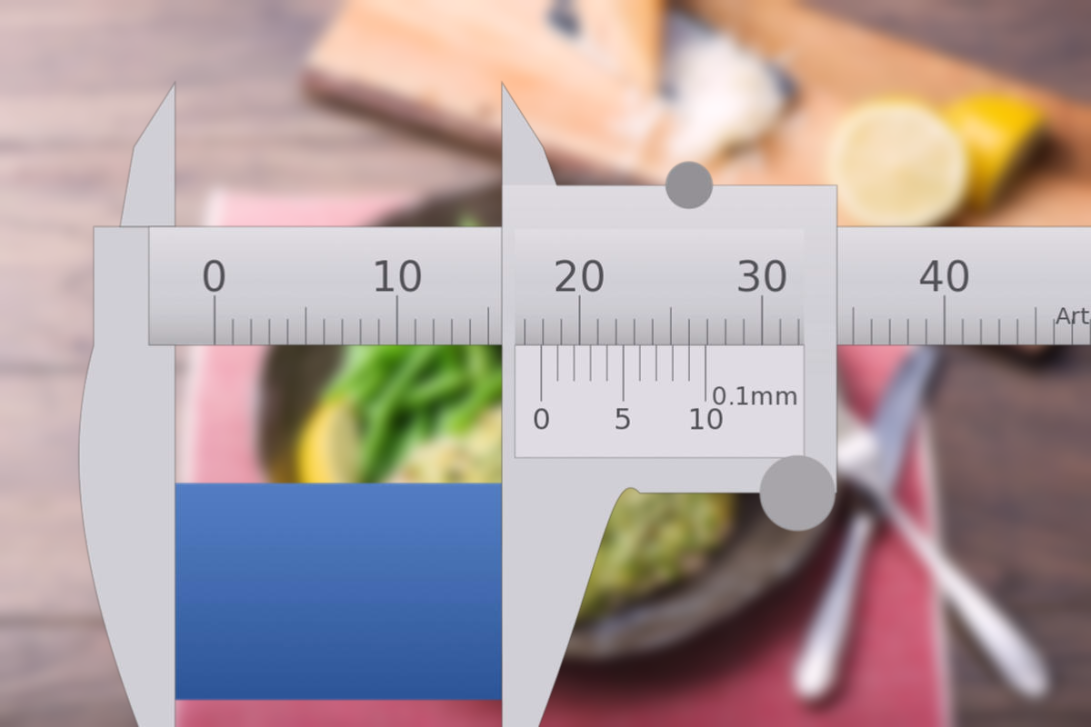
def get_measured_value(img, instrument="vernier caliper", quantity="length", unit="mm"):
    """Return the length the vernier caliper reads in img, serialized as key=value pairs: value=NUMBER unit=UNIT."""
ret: value=17.9 unit=mm
